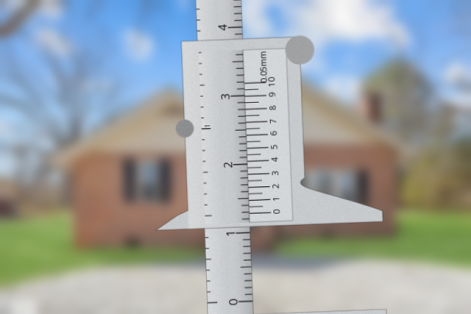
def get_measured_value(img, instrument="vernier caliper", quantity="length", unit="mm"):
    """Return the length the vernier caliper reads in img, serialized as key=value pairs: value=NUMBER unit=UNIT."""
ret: value=12.8 unit=mm
